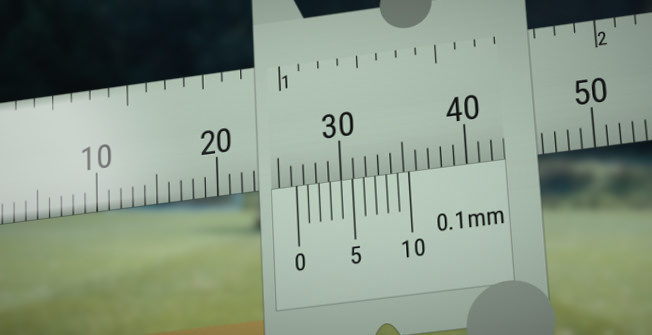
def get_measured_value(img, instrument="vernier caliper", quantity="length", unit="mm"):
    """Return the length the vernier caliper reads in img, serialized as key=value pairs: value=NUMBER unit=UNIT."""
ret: value=26.4 unit=mm
